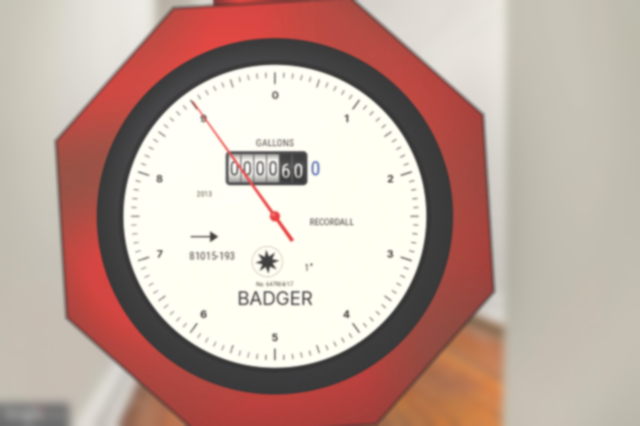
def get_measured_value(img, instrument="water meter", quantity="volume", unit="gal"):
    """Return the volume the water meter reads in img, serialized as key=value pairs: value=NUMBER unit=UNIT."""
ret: value=599.0 unit=gal
